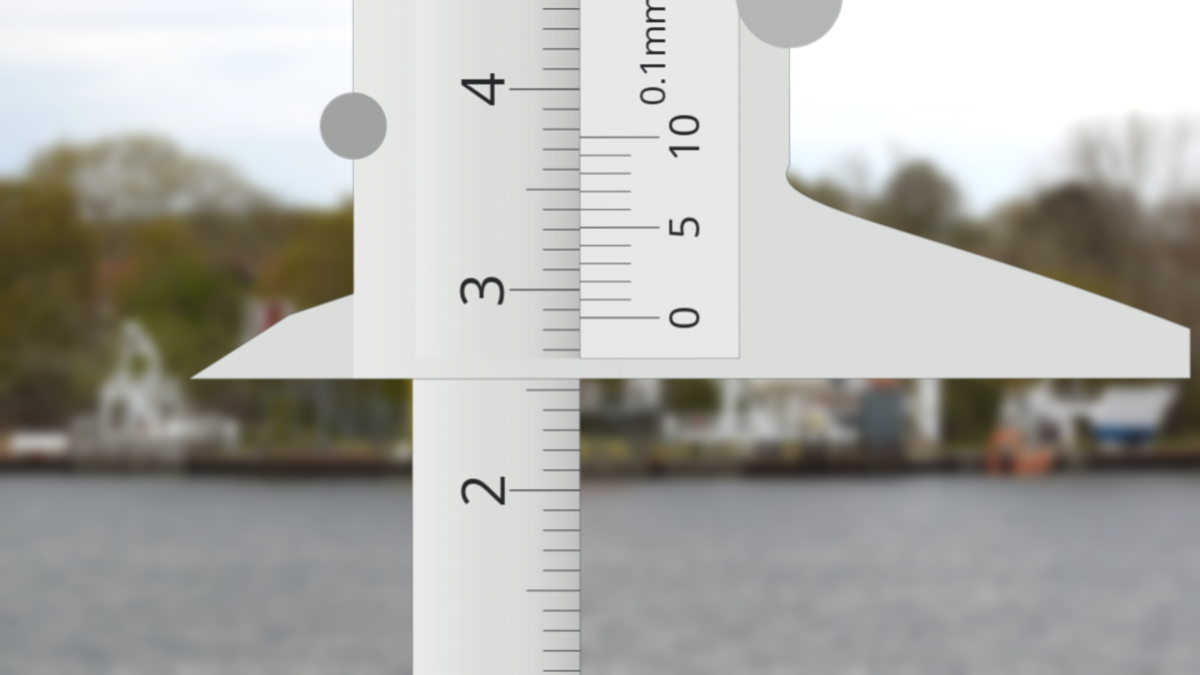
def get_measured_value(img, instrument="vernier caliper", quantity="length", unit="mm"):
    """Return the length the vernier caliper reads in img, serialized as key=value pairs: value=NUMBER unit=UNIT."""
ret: value=28.6 unit=mm
